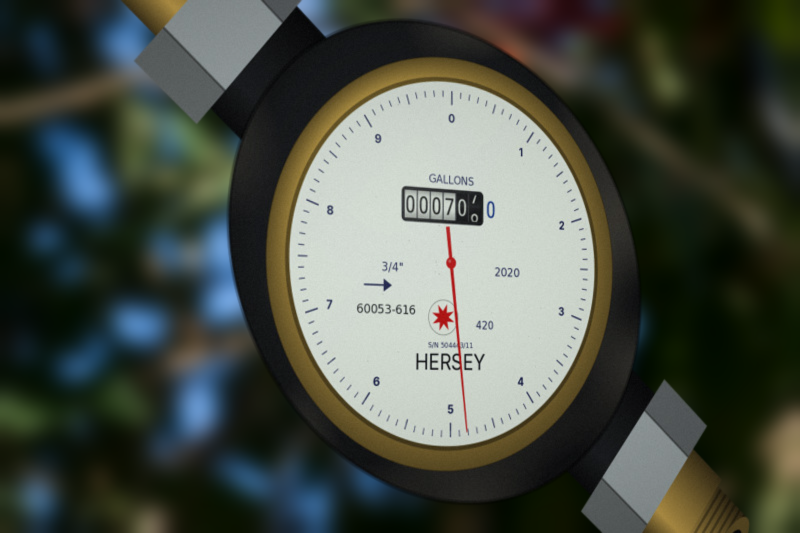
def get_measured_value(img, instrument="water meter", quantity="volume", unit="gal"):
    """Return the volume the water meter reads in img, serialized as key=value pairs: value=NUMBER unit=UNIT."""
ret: value=7074.8 unit=gal
